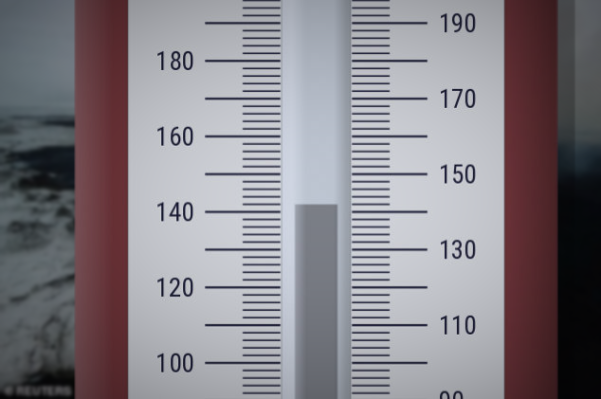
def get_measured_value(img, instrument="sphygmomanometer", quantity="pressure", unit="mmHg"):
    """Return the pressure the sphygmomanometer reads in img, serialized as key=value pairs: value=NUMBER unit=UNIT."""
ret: value=142 unit=mmHg
